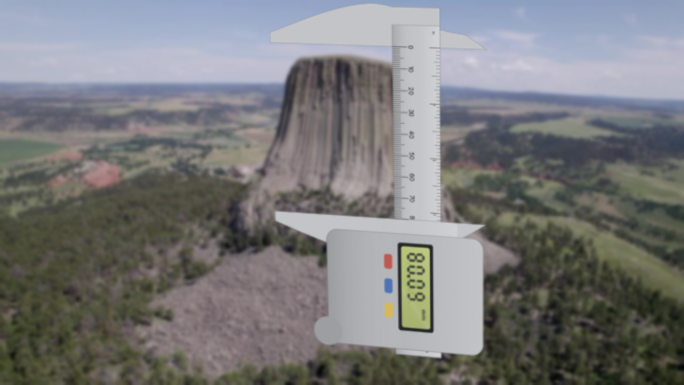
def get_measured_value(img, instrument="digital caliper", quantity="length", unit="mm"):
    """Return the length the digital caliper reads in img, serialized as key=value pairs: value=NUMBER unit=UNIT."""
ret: value=80.09 unit=mm
